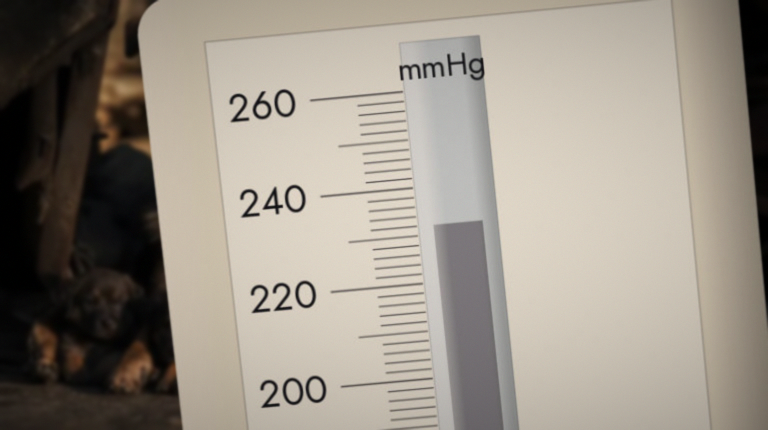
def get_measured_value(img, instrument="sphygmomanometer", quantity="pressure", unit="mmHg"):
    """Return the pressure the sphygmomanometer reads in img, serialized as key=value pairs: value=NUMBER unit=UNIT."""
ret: value=232 unit=mmHg
